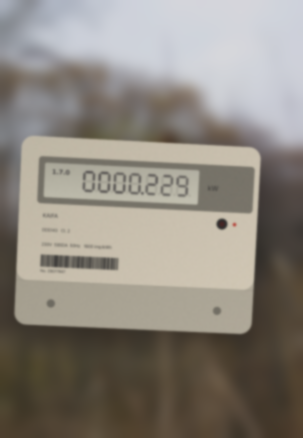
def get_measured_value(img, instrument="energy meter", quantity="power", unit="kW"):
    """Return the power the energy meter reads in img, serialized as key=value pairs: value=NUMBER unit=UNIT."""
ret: value=0.229 unit=kW
